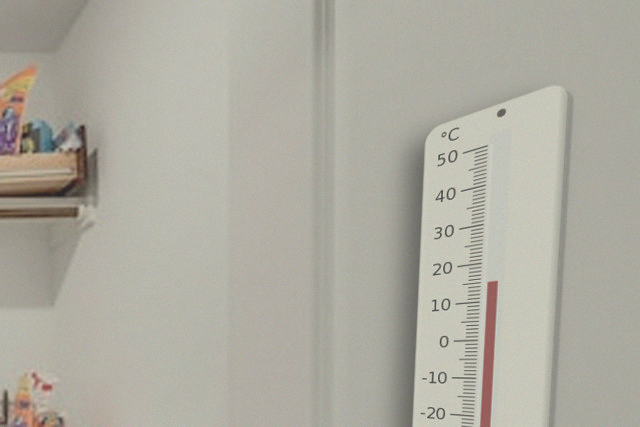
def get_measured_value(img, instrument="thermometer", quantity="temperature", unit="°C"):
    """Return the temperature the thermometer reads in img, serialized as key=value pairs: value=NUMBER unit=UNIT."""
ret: value=15 unit=°C
